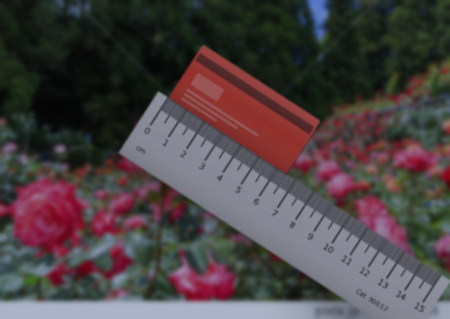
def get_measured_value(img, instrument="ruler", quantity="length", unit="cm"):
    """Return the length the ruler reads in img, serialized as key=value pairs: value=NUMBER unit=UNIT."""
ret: value=6.5 unit=cm
